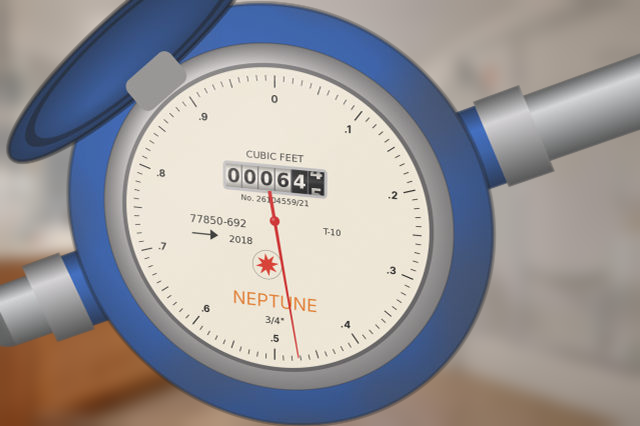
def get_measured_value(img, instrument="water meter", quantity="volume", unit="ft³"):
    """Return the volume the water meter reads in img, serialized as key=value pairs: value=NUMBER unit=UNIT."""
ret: value=644.47 unit=ft³
